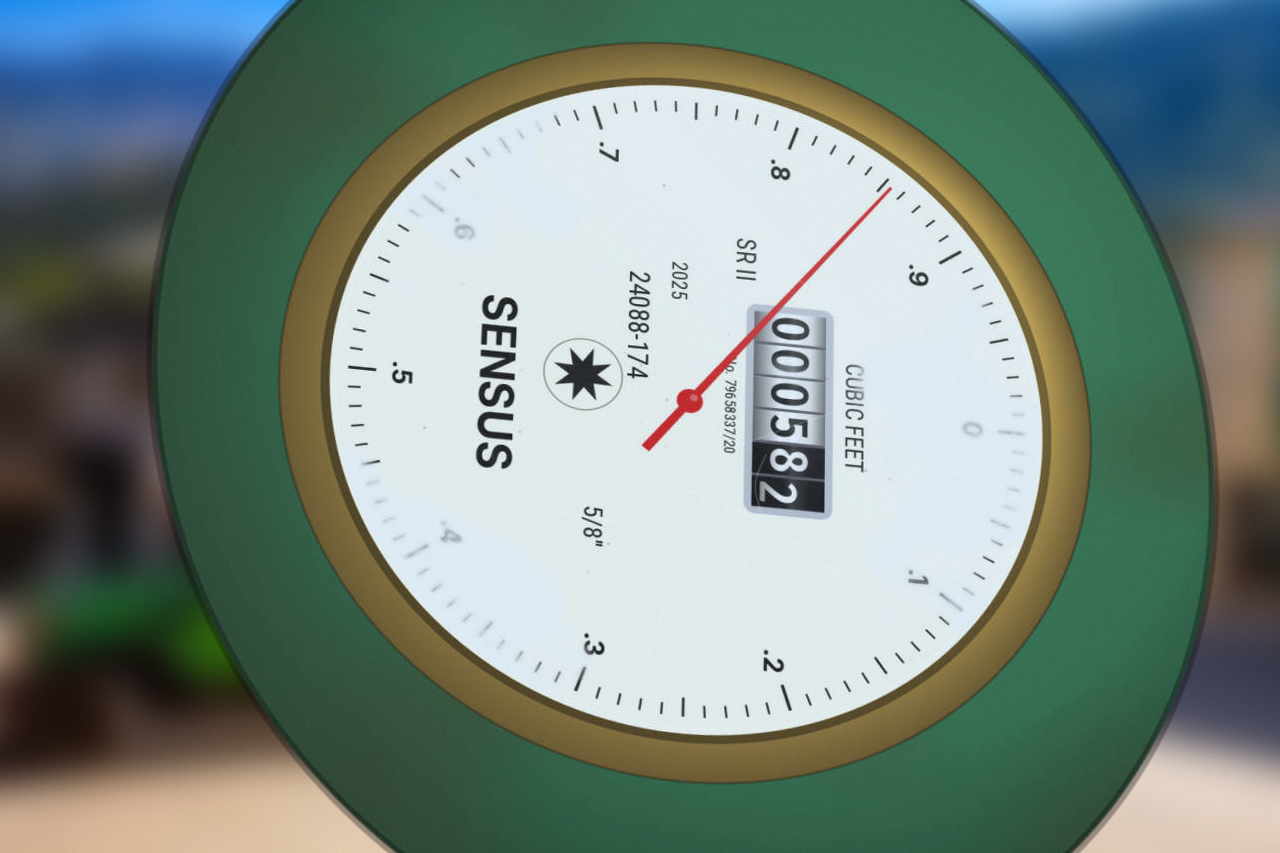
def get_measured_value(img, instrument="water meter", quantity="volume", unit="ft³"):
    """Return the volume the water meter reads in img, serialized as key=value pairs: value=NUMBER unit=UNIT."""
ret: value=581.85 unit=ft³
